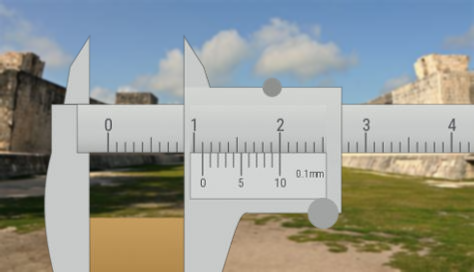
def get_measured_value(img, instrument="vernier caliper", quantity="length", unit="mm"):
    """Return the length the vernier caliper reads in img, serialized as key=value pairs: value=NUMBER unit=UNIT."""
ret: value=11.0 unit=mm
